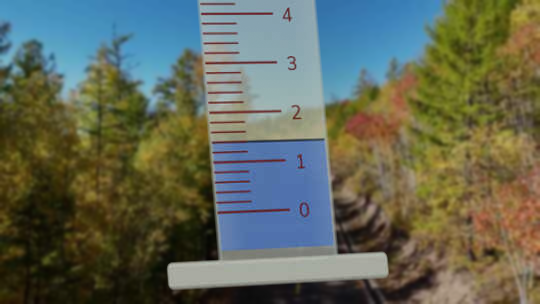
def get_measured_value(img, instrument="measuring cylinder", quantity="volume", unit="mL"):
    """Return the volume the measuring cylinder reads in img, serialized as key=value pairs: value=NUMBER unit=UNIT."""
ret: value=1.4 unit=mL
